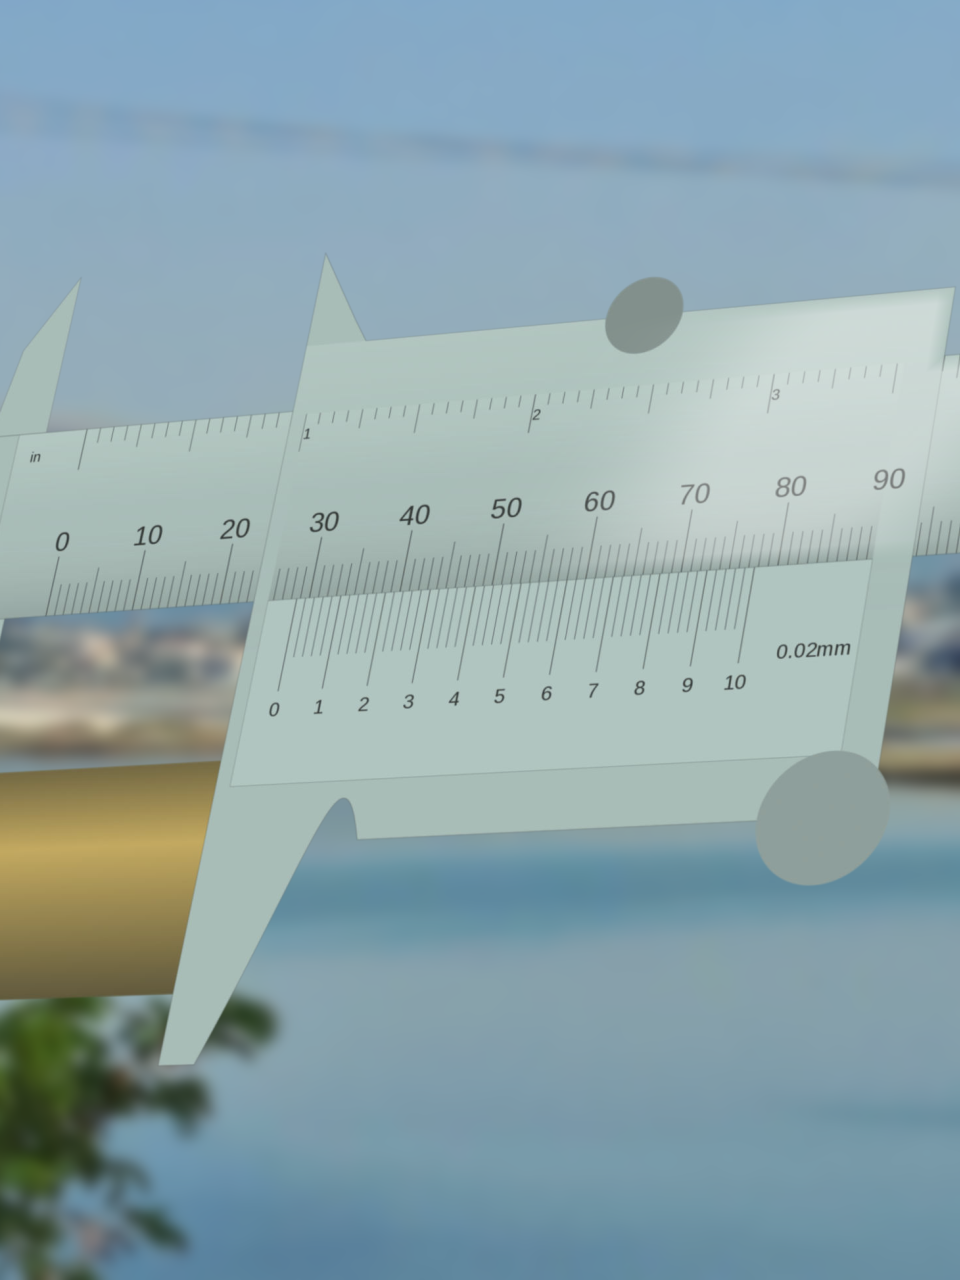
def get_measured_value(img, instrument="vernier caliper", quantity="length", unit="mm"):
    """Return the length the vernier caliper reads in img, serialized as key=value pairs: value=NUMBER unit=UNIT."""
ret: value=28.6 unit=mm
